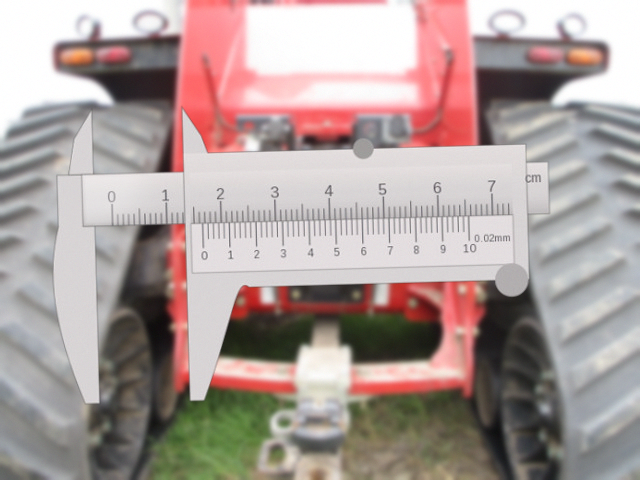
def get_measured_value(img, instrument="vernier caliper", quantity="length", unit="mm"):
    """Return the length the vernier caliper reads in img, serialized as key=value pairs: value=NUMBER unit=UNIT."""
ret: value=16.6 unit=mm
